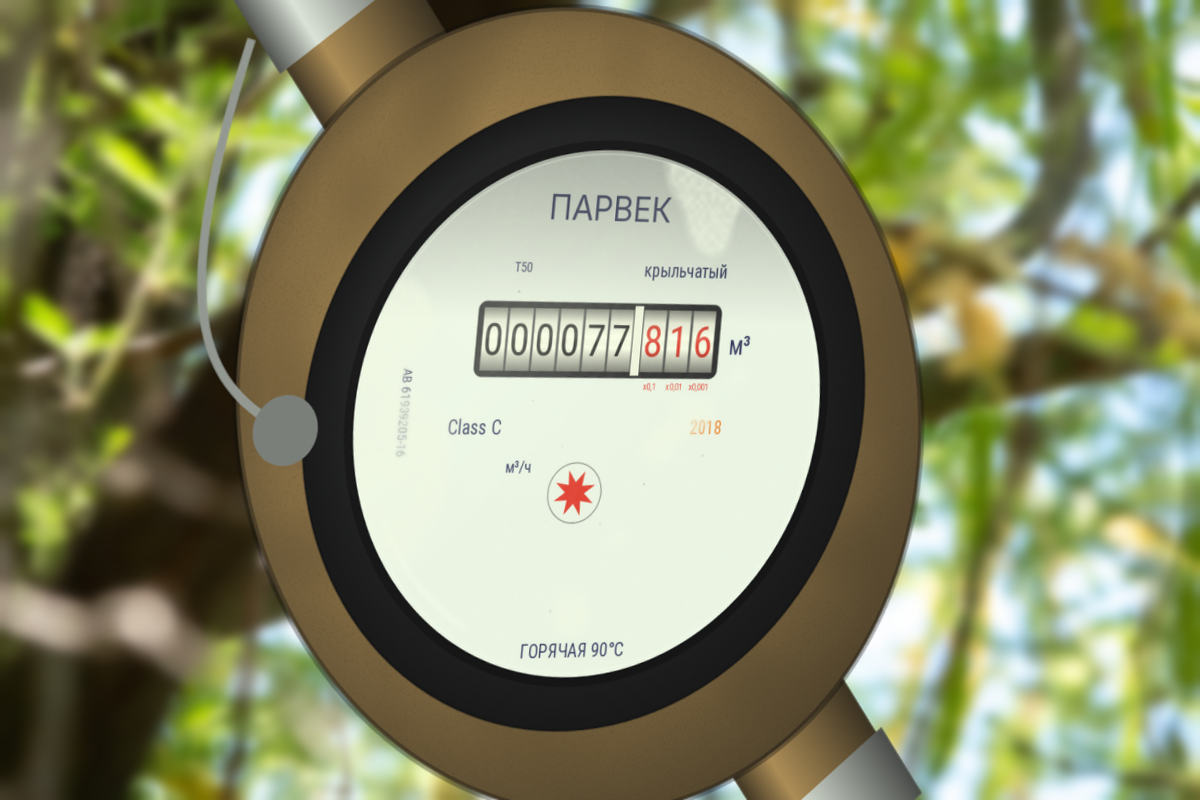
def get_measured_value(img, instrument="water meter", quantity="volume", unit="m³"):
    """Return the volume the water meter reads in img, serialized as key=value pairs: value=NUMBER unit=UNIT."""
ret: value=77.816 unit=m³
